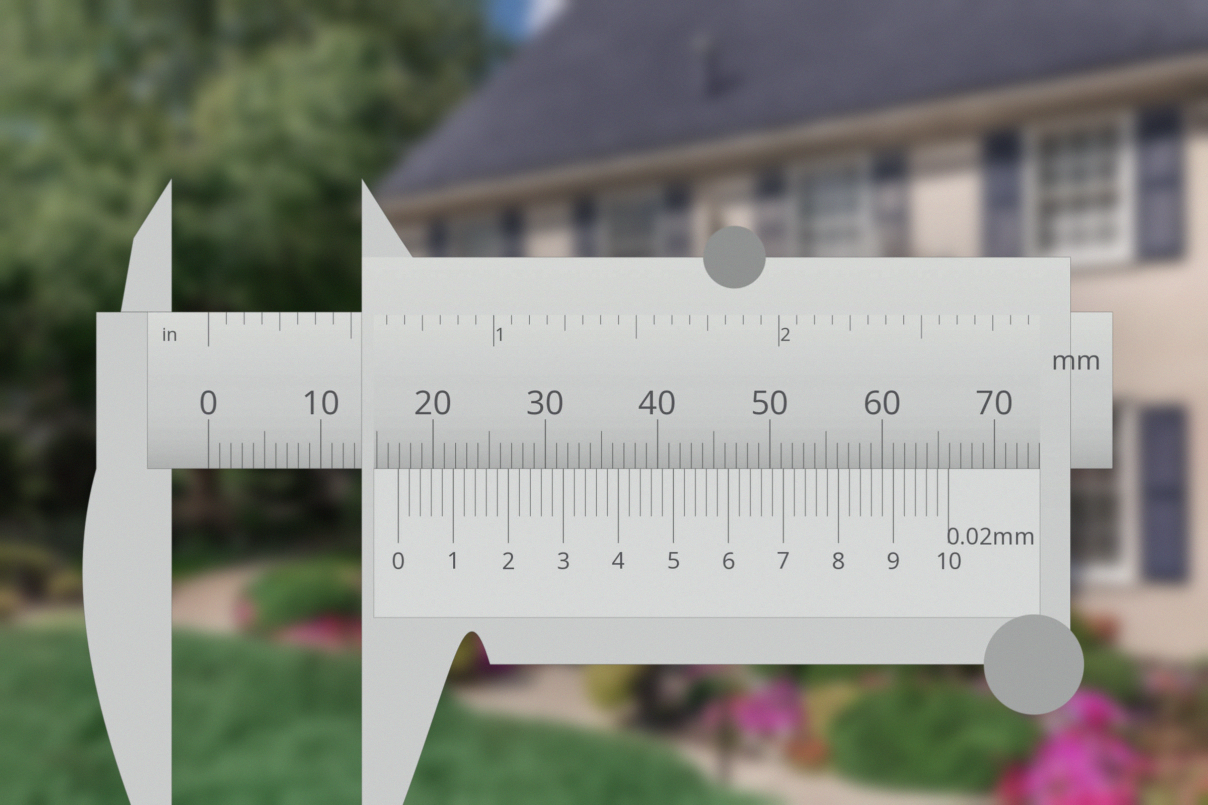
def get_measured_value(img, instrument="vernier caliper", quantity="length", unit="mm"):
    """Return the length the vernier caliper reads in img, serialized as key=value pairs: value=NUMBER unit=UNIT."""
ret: value=16.9 unit=mm
